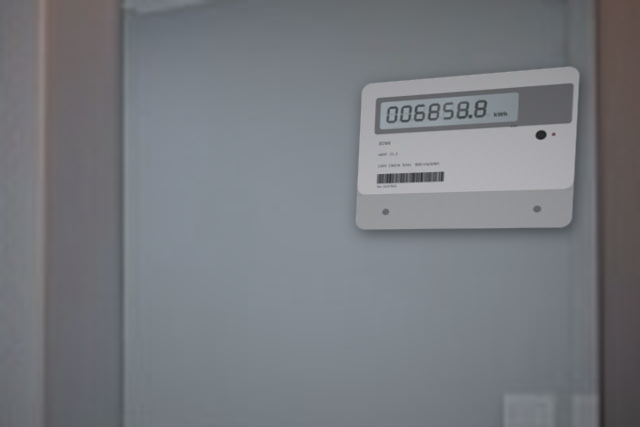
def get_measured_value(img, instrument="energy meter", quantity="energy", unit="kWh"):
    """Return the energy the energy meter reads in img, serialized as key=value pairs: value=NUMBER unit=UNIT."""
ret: value=6858.8 unit=kWh
